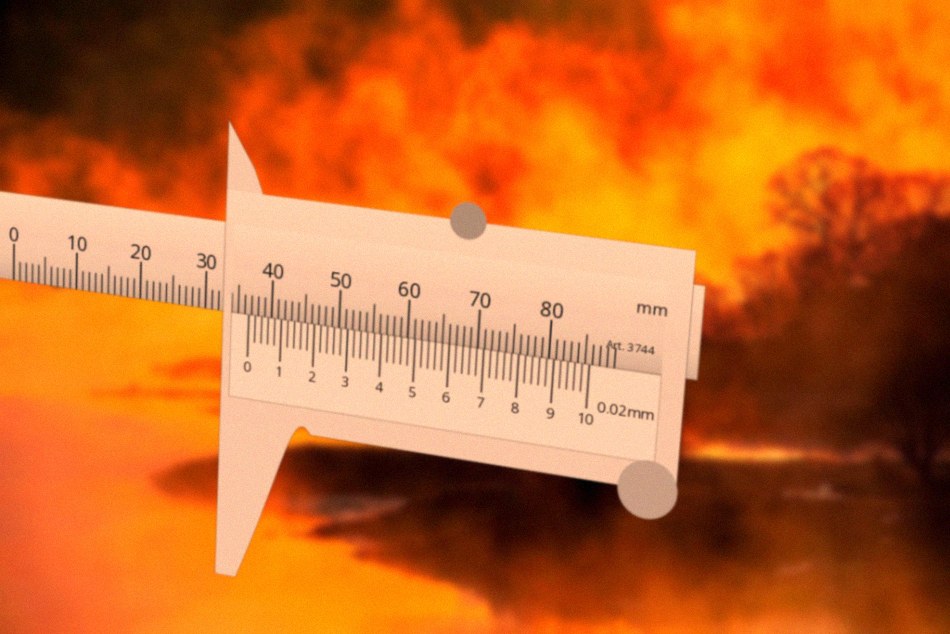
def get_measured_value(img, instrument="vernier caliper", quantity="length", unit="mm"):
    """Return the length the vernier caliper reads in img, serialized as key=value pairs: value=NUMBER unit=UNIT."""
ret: value=36.6 unit=mm
